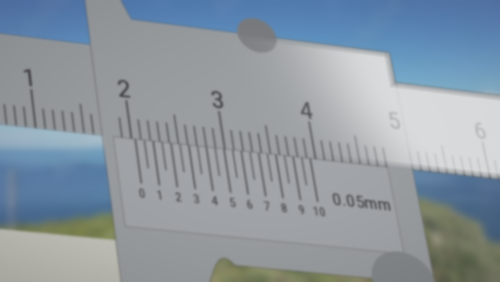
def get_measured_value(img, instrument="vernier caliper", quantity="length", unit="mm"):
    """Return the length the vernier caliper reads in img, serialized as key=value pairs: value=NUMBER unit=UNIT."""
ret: value=20.4 unit=mm
